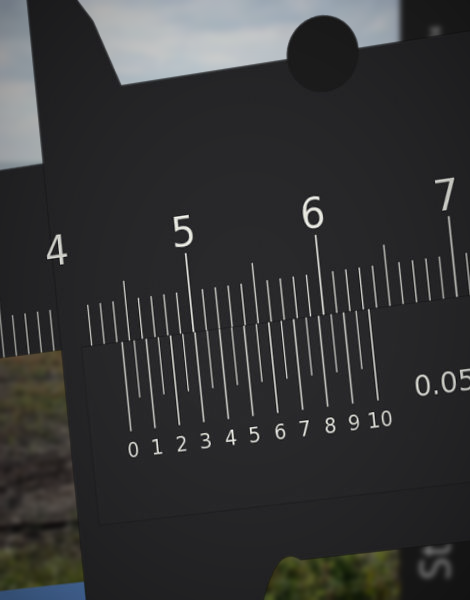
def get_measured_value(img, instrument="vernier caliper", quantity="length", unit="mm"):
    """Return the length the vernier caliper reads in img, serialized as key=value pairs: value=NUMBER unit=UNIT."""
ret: value=44.4 unit=mm
